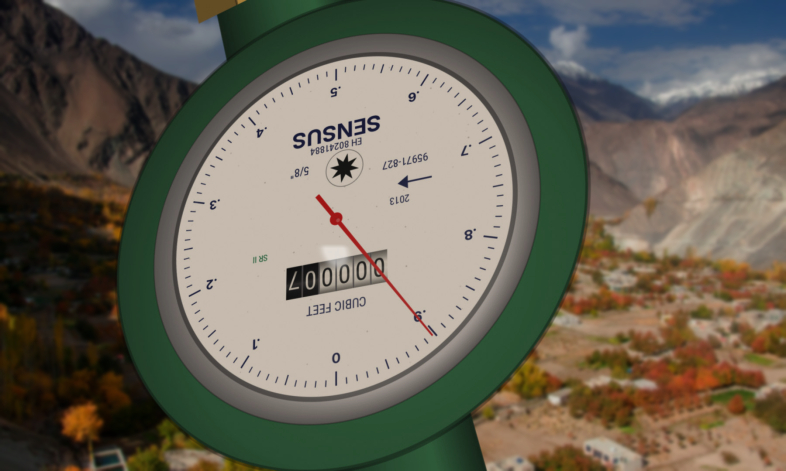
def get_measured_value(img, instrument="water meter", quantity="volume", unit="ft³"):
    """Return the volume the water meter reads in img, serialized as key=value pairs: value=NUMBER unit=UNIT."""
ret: value=6.90 unit=ft³
